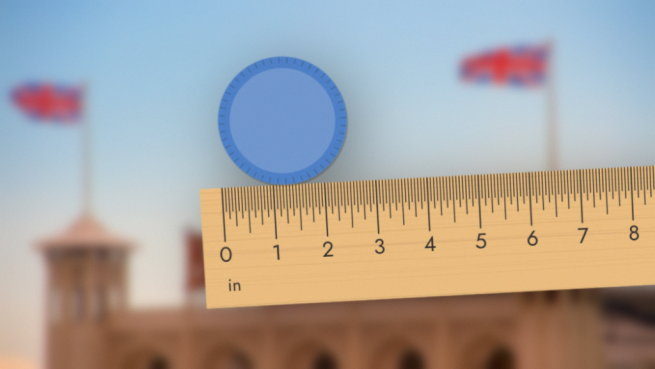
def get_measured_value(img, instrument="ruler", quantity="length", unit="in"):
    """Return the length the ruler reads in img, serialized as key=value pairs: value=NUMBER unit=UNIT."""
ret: value=2.5 unit=in
